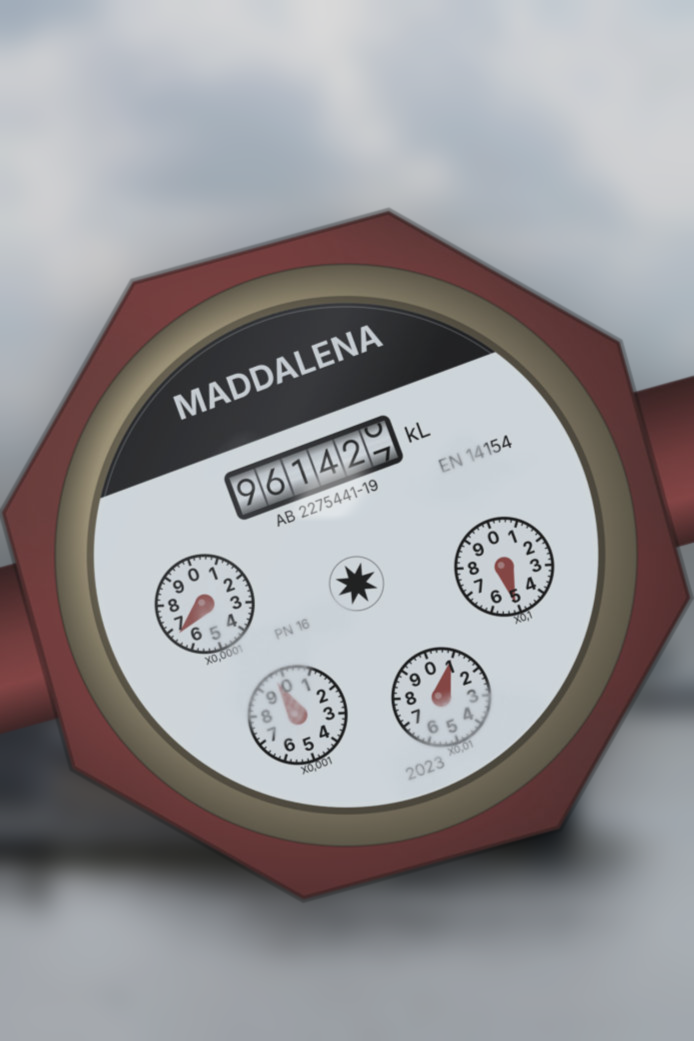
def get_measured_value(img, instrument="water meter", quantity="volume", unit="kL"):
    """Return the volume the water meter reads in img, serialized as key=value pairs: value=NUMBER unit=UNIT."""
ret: value=961426.5096 unit=kL
